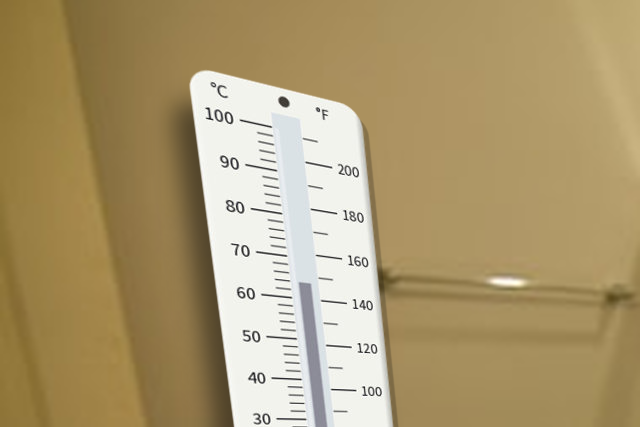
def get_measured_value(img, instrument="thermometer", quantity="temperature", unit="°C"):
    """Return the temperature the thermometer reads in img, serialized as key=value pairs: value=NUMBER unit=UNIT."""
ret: value=64 unit=°C
